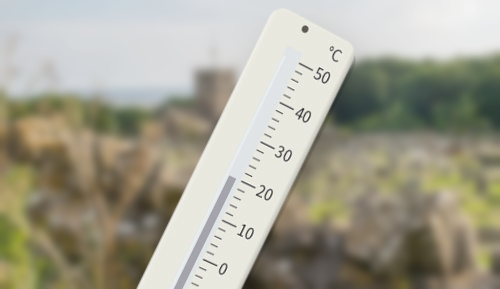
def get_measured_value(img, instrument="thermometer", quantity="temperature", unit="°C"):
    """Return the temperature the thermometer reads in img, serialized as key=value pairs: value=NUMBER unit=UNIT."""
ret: value=20 unit=°C
